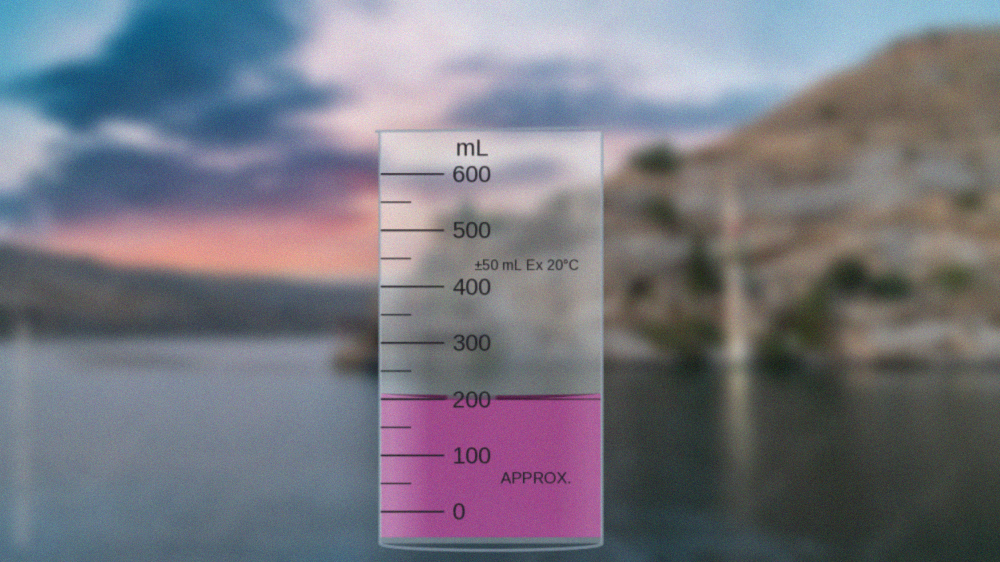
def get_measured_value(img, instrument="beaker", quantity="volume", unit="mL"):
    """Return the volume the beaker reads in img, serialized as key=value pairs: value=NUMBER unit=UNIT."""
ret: value=200 unit=mL
